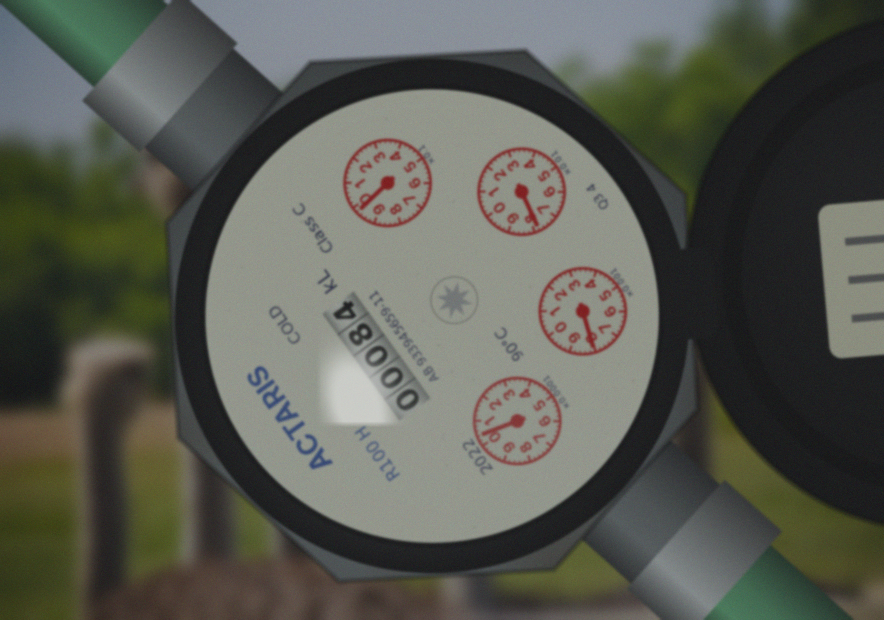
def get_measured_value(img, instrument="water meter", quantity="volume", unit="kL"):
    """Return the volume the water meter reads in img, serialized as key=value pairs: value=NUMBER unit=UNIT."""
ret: value=83.9780 unit=kL
